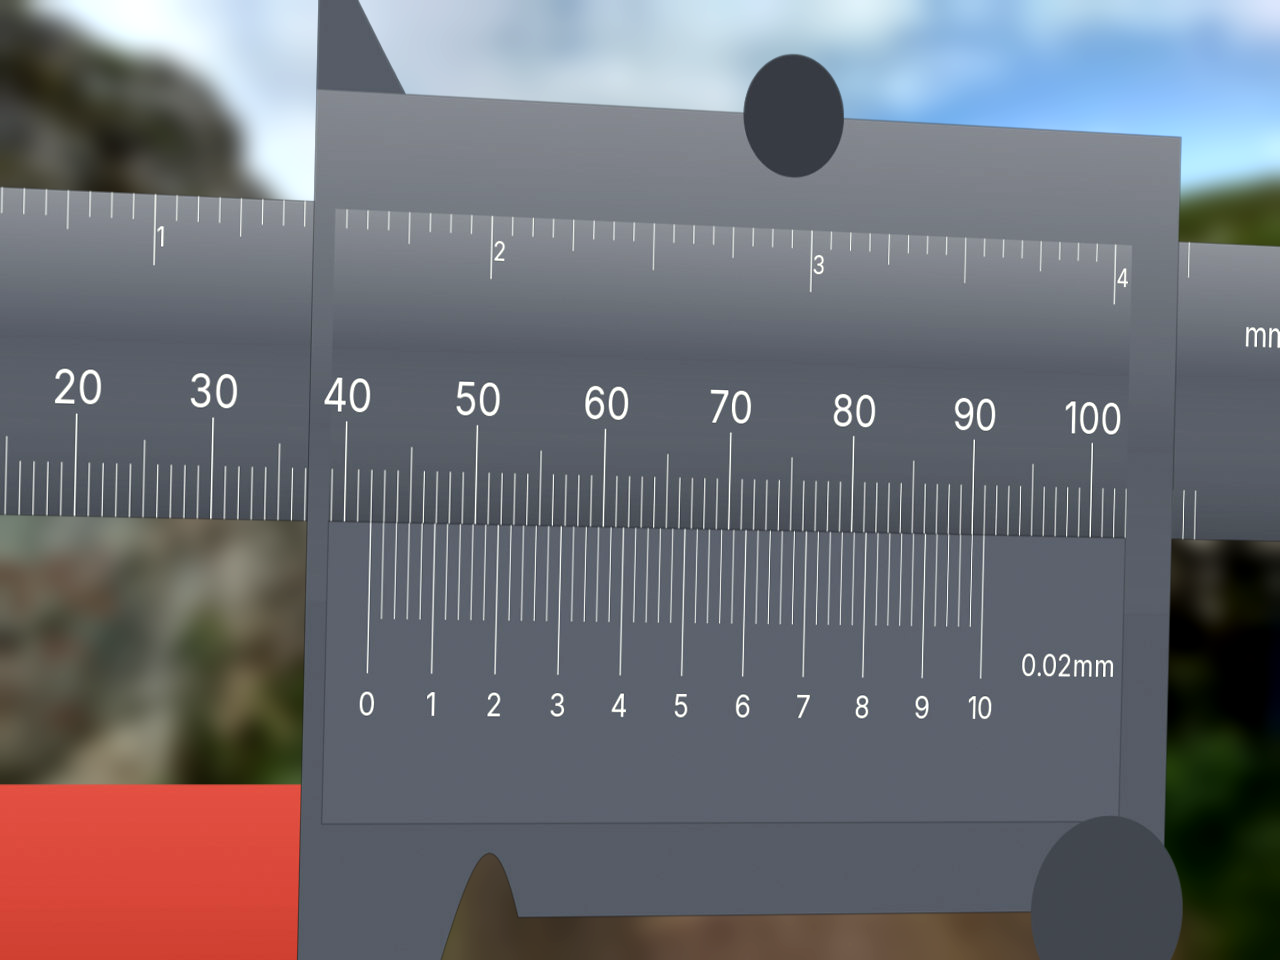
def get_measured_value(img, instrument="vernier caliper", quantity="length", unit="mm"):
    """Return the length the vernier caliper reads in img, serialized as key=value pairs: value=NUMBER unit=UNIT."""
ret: value=42.0 unit=mm
